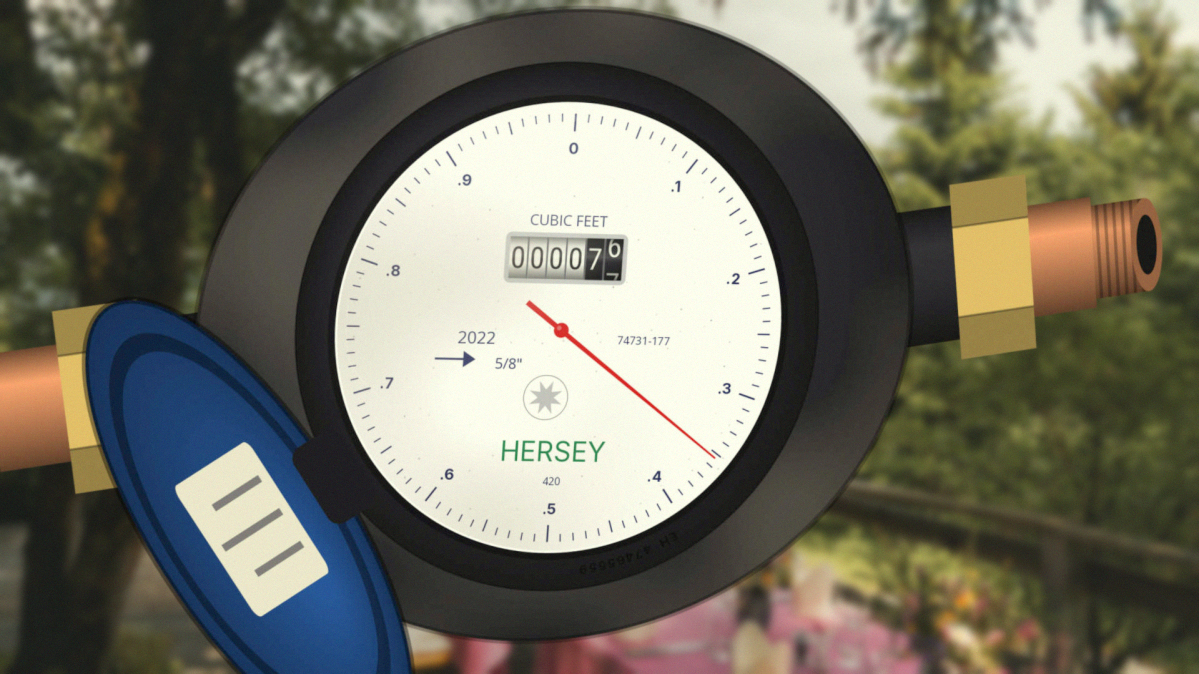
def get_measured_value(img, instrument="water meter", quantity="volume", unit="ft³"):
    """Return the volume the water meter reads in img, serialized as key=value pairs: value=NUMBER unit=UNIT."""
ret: value=76.35 unit=ft³
